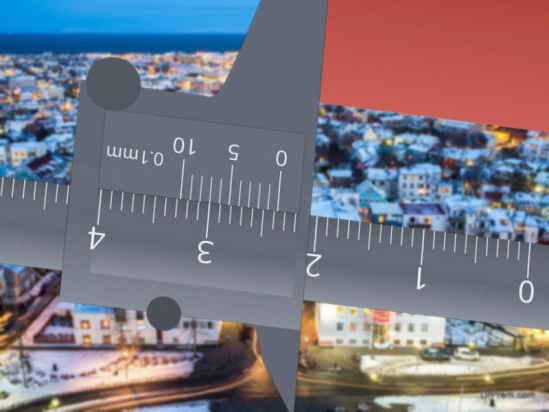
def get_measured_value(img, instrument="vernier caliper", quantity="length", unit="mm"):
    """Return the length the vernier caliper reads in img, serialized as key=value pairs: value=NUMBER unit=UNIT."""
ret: value=23.7 unit=mm
